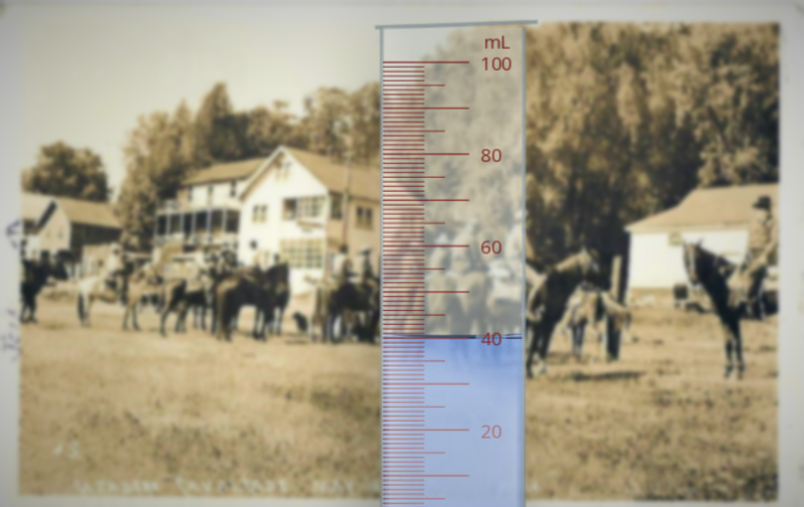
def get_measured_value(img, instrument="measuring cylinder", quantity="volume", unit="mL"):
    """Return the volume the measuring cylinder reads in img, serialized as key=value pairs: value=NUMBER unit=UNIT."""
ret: value=40 unit=mL
